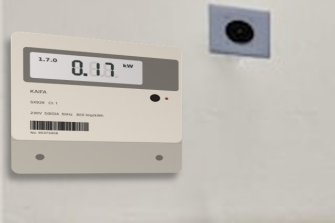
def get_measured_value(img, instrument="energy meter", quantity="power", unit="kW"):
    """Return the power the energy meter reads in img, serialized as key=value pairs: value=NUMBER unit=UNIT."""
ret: value=0.17 unit=kW
